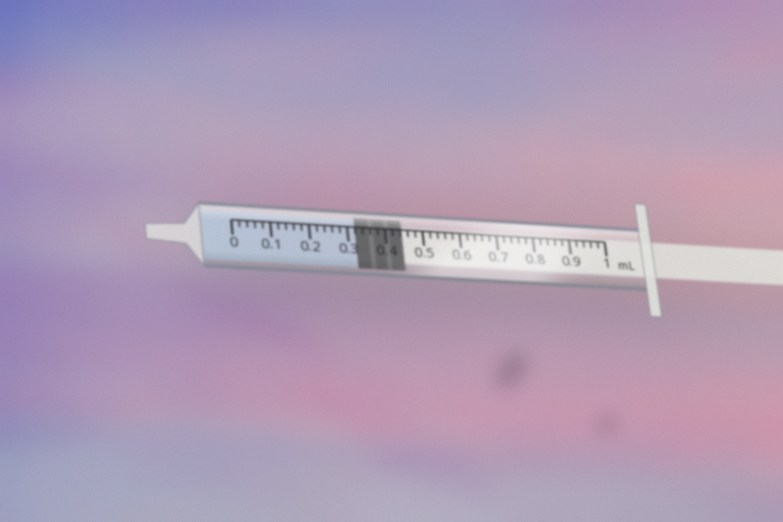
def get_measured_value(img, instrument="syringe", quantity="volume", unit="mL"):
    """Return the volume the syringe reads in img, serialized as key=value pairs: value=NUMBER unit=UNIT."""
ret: value=0.32 unit=mL
